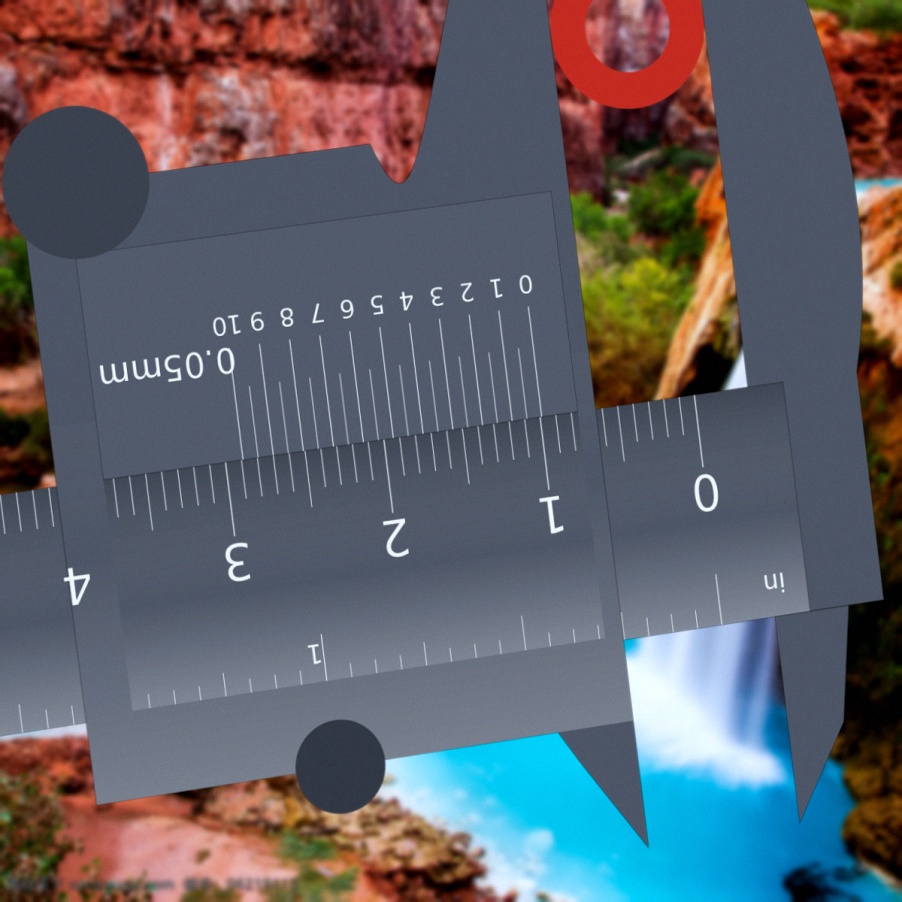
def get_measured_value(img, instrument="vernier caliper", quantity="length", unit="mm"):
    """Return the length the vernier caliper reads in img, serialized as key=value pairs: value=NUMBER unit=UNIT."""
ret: value=9.9 unit=mm
